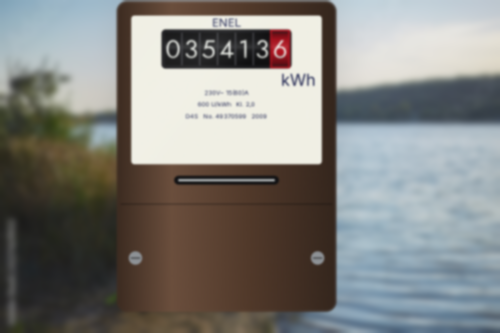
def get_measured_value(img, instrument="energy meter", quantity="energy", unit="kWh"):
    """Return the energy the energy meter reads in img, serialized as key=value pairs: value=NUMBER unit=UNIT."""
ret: value=35413.6 unit=kWh
